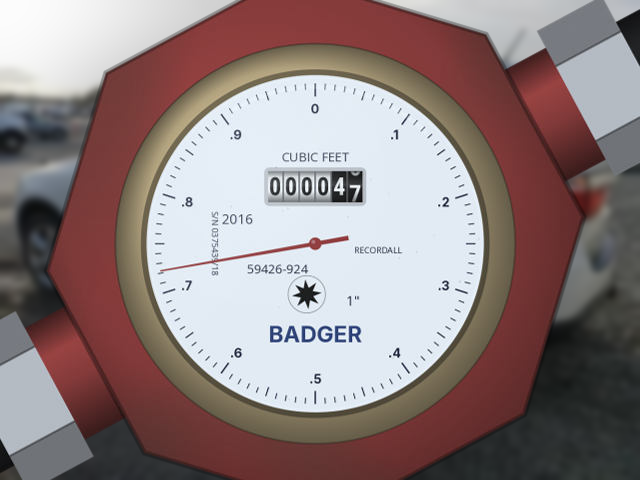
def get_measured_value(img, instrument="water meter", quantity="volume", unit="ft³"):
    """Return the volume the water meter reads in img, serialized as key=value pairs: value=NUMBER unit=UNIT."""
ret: value=46.72 unit=ft³
